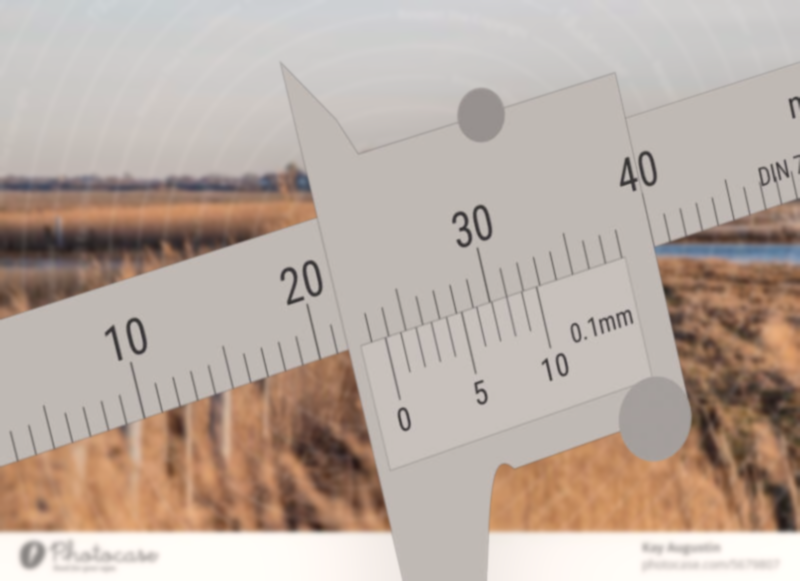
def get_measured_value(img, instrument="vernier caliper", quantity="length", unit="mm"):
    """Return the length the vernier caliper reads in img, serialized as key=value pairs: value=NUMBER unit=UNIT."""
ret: value=23.8 unit=mm
